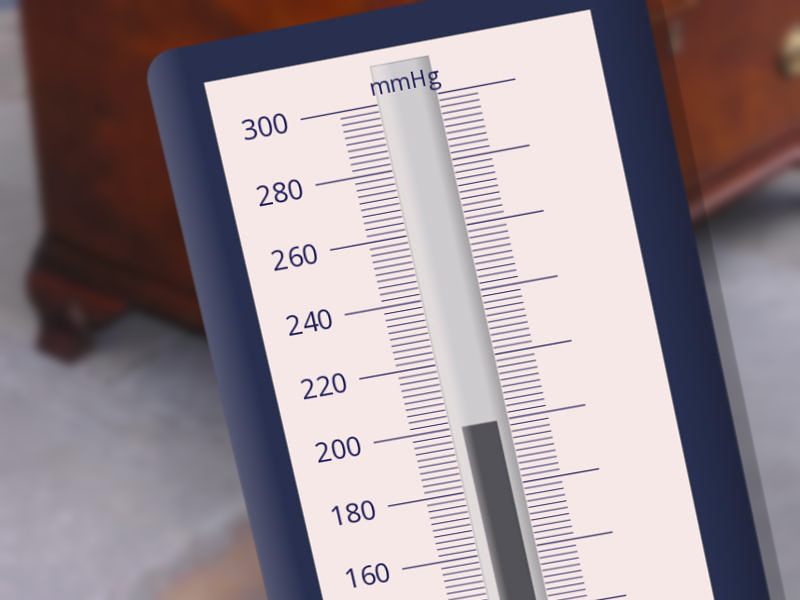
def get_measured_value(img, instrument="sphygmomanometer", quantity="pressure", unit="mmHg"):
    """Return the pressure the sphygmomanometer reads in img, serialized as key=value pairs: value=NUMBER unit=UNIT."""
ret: value=200 unit=mmHg
